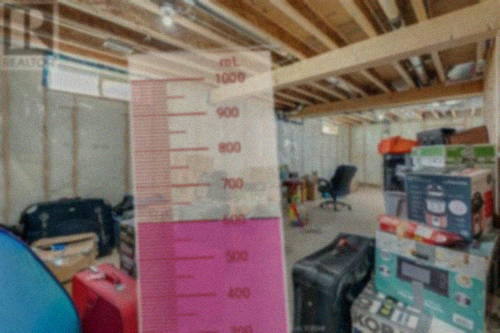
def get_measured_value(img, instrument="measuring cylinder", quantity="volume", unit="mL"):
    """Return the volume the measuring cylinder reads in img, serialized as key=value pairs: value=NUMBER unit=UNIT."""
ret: value=600 unit=mL
